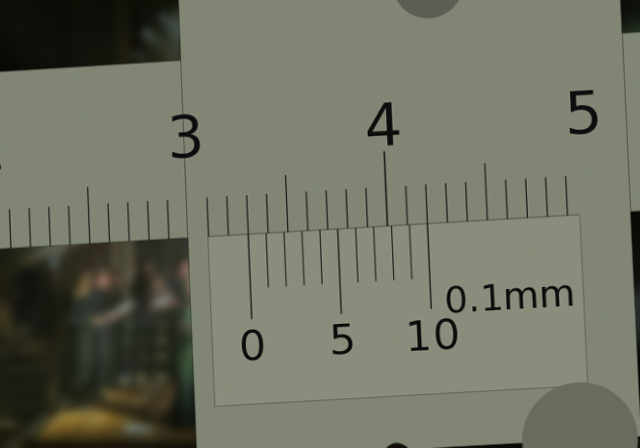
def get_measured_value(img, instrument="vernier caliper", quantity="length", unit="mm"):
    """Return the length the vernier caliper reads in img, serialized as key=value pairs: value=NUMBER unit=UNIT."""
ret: value=33.0 unit=mm
